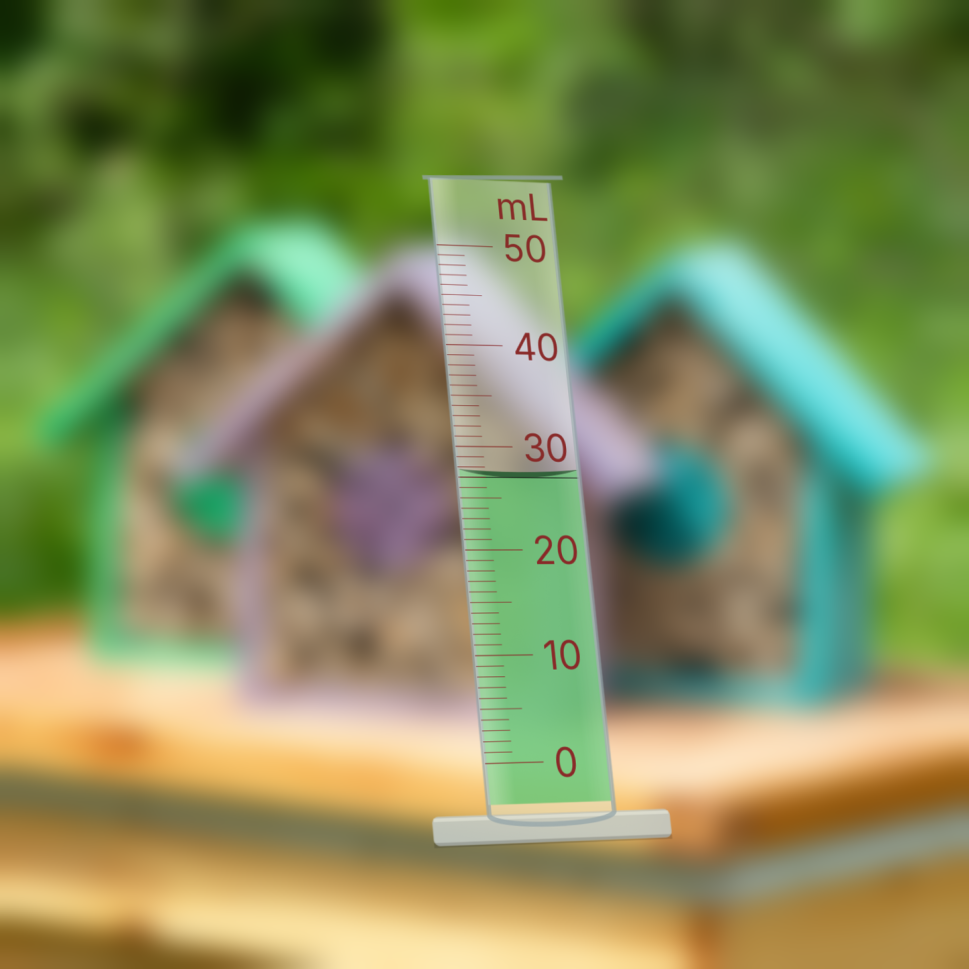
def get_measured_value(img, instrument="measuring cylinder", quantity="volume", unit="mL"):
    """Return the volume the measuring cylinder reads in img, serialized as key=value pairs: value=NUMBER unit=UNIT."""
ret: value=27 unit=mL
